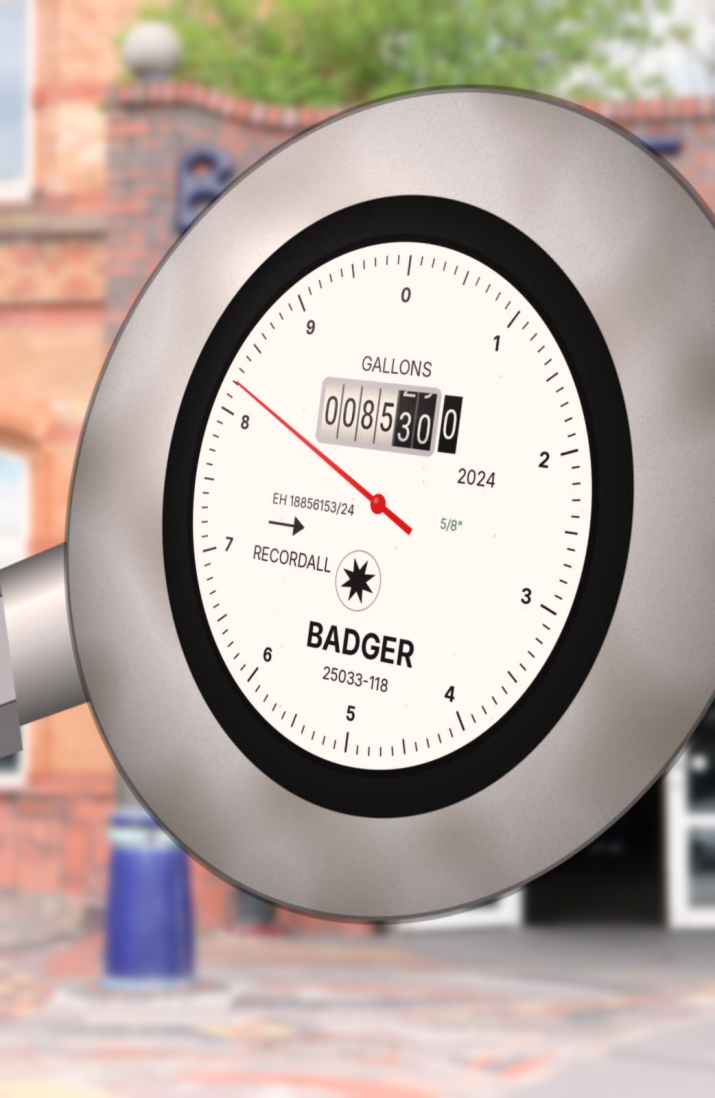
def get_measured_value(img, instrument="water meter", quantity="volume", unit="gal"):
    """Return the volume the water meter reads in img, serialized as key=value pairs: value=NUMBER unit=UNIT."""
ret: value=85298.2 unit=gal
